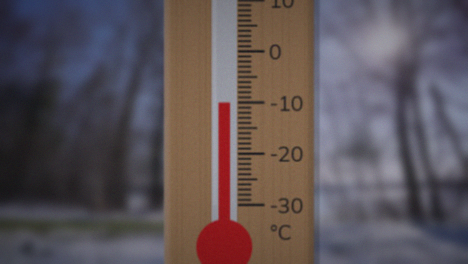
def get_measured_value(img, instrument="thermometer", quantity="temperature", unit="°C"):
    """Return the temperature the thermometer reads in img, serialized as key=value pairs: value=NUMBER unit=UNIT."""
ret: value=-10 unit=°C
